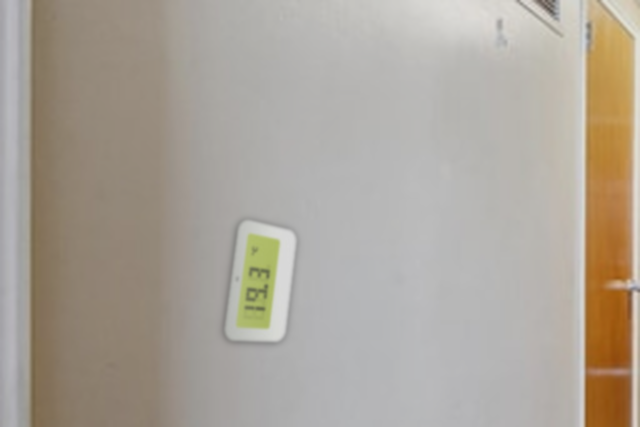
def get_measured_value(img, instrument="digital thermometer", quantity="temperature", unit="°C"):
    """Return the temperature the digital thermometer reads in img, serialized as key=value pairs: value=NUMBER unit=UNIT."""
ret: value=19.3 unit=°C
